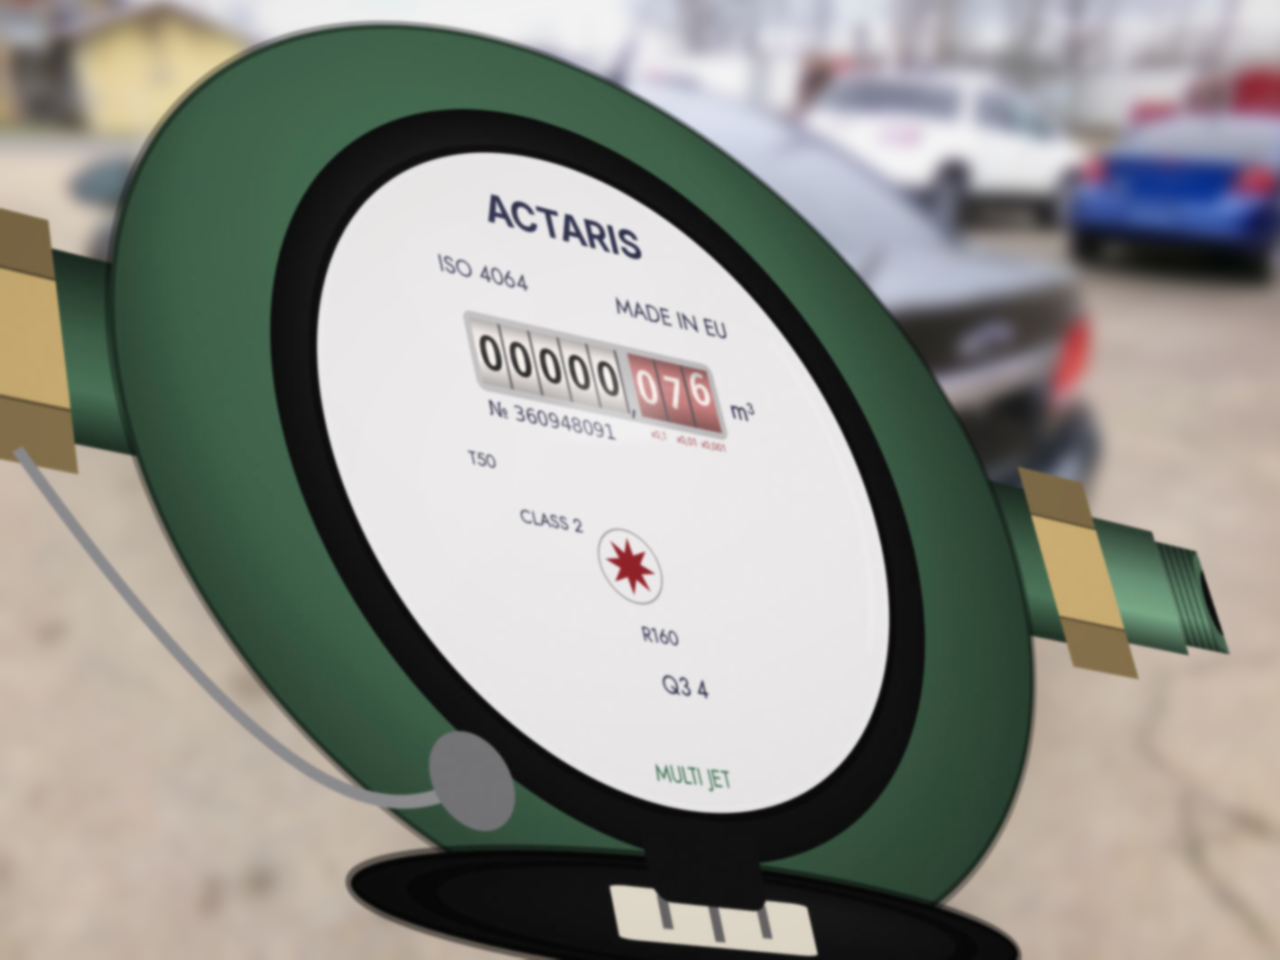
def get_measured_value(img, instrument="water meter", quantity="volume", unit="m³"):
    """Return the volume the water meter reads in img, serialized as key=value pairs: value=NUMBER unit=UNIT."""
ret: value=0.076 unit=m³
